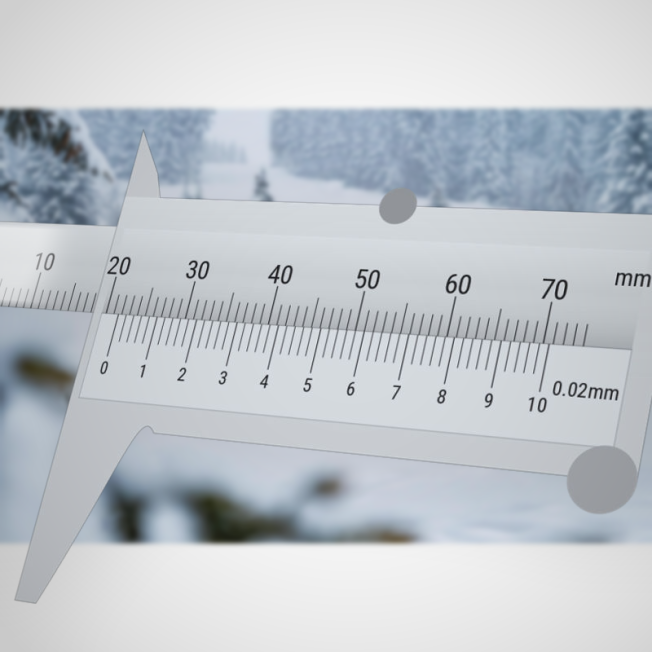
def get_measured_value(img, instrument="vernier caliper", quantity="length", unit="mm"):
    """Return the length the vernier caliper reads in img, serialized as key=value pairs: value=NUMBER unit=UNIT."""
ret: value=21.6 unit=mm
